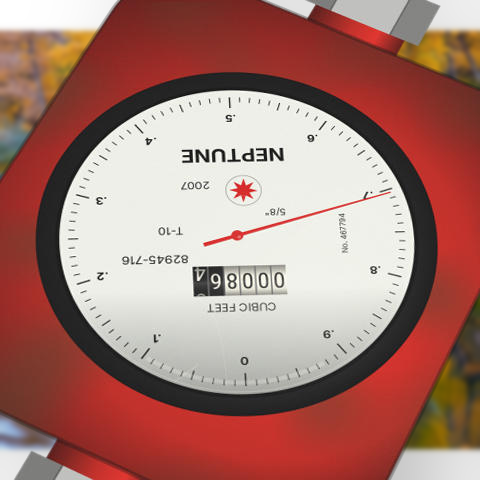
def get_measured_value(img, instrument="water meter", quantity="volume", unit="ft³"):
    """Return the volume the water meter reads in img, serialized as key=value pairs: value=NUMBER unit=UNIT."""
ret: value=863.70 unit=ft³
